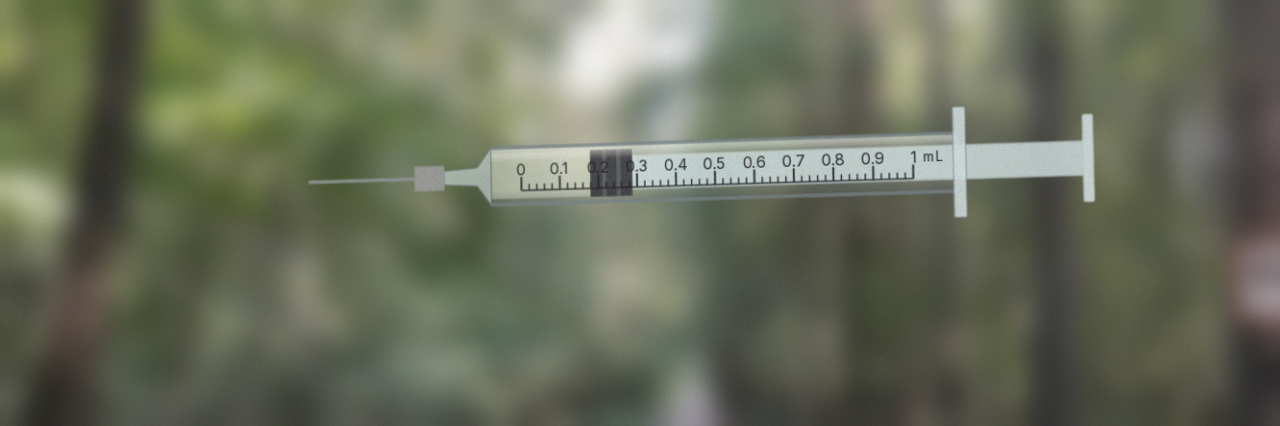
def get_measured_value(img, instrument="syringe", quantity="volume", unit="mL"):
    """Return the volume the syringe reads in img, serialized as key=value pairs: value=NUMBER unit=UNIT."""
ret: value=0.18 unit=mL
